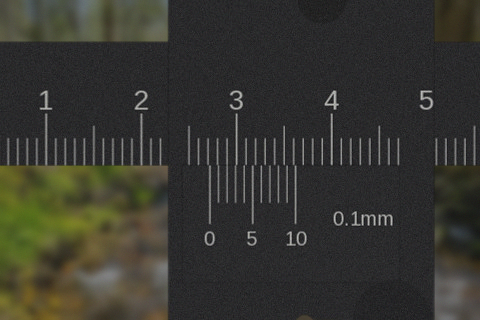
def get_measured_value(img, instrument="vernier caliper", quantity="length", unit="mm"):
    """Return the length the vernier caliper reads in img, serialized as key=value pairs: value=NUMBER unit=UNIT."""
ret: value=27.2 unit=mm
